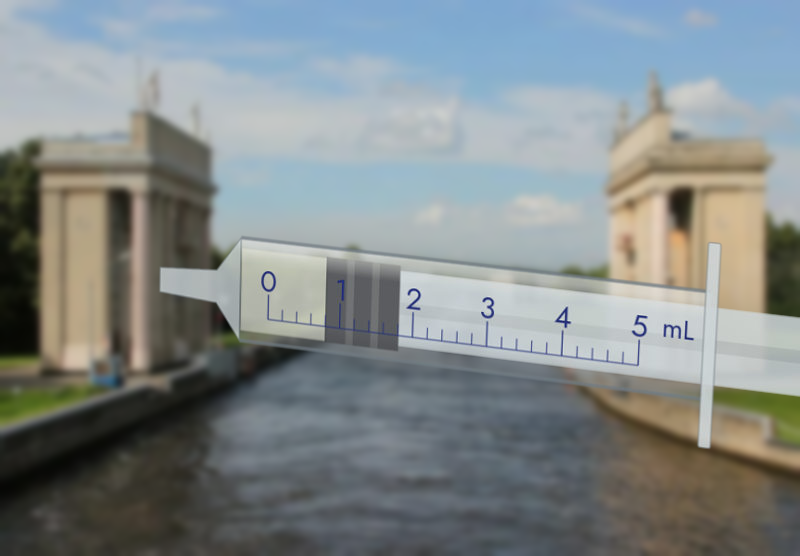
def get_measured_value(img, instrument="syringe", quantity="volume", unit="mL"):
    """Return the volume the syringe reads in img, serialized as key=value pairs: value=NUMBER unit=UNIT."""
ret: value=0.8 unit=mL
